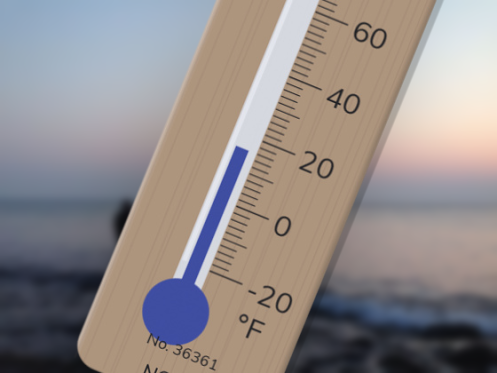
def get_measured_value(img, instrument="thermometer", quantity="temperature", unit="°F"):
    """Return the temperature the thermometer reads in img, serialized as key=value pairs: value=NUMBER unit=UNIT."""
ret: value=16 unit=°F
